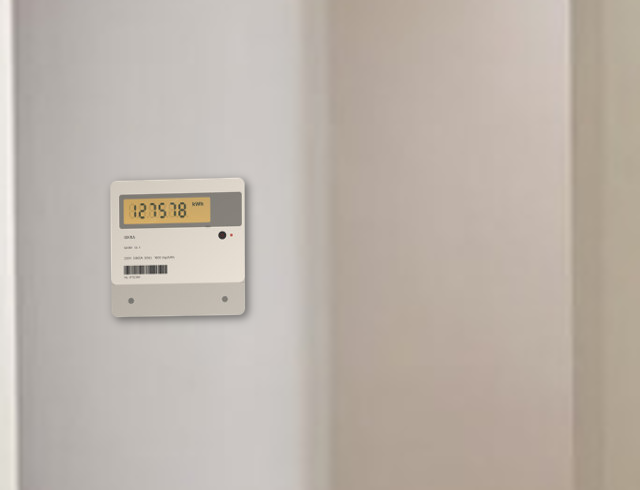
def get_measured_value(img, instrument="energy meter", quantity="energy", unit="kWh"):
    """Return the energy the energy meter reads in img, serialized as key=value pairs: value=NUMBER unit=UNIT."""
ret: value=127578 unit=kWh
